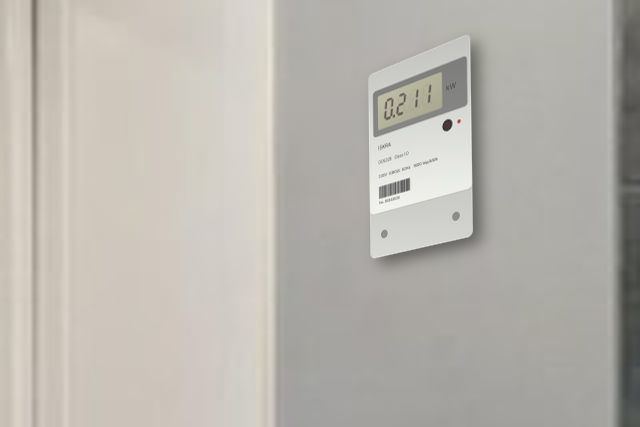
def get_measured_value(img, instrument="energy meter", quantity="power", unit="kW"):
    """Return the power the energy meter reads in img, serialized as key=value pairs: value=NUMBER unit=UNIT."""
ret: value=0.211 unit=kW
